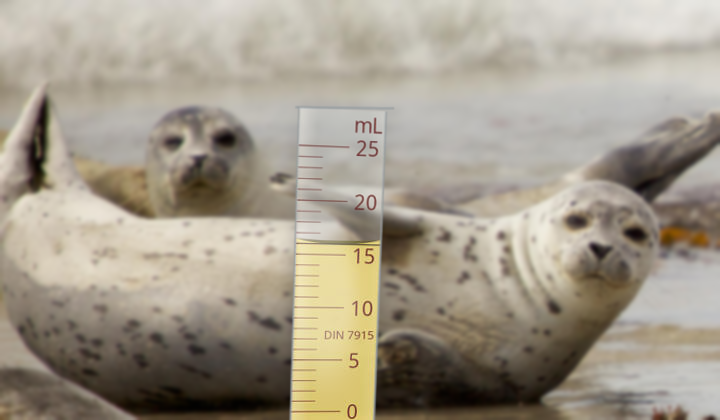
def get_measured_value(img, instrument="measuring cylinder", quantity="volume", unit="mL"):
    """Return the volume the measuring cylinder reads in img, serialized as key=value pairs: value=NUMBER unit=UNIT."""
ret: value=16 unit=mL
